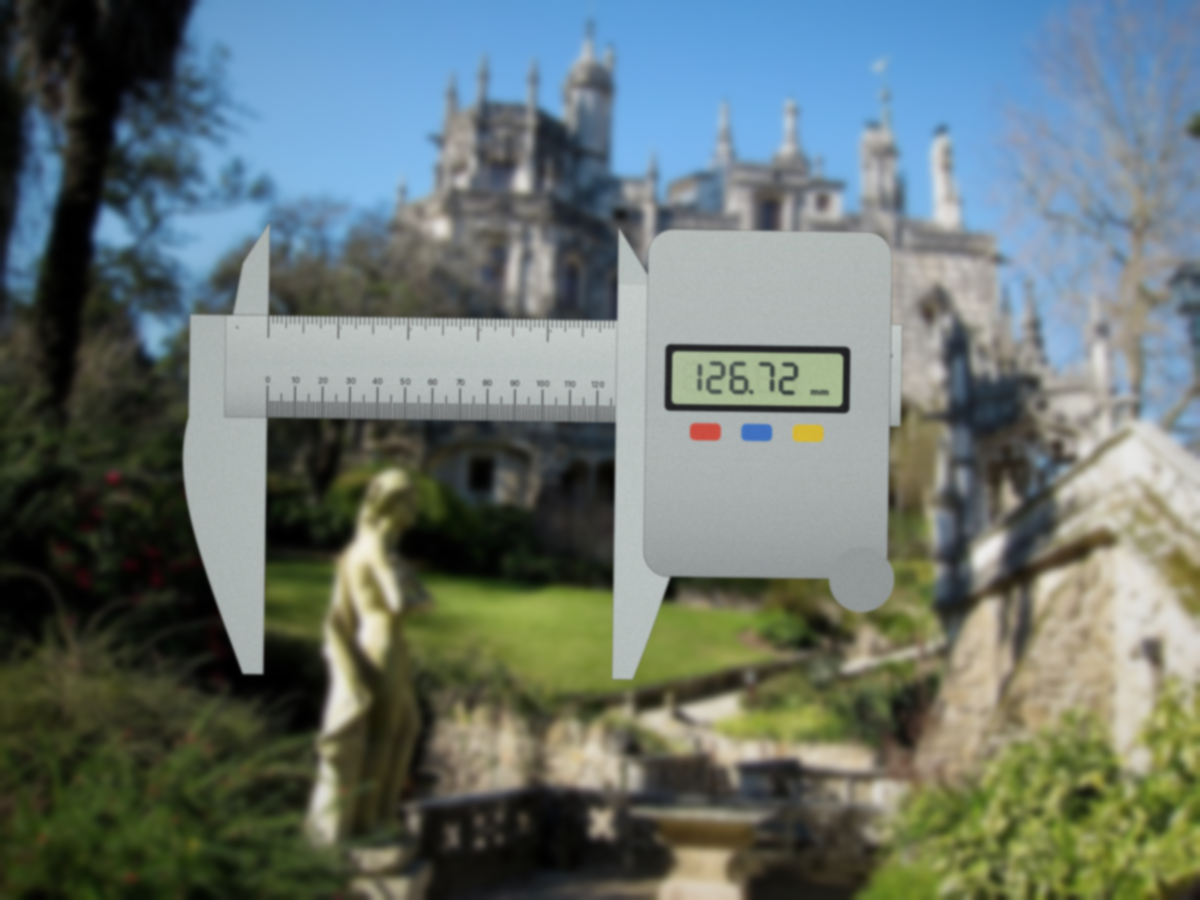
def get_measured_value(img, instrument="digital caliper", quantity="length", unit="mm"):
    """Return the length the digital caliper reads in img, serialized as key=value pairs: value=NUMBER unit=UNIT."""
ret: value=126.72 unit=mm
